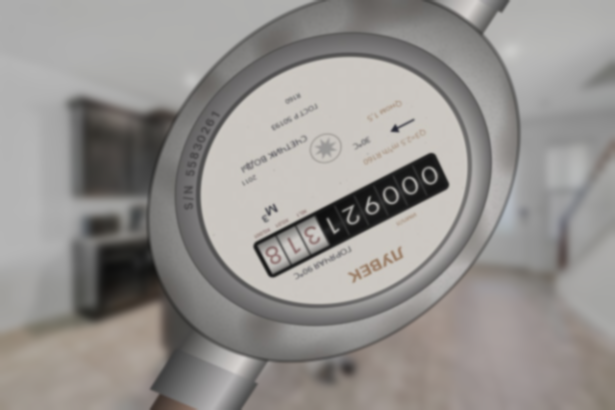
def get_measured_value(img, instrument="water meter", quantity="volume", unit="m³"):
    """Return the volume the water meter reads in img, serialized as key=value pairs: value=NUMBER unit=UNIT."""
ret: value=921.318 unit=m³
